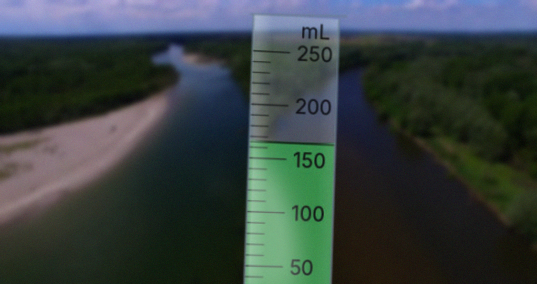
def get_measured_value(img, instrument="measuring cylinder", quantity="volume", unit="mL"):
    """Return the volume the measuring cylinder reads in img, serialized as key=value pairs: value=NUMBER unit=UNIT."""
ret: value=165 unit=mL
